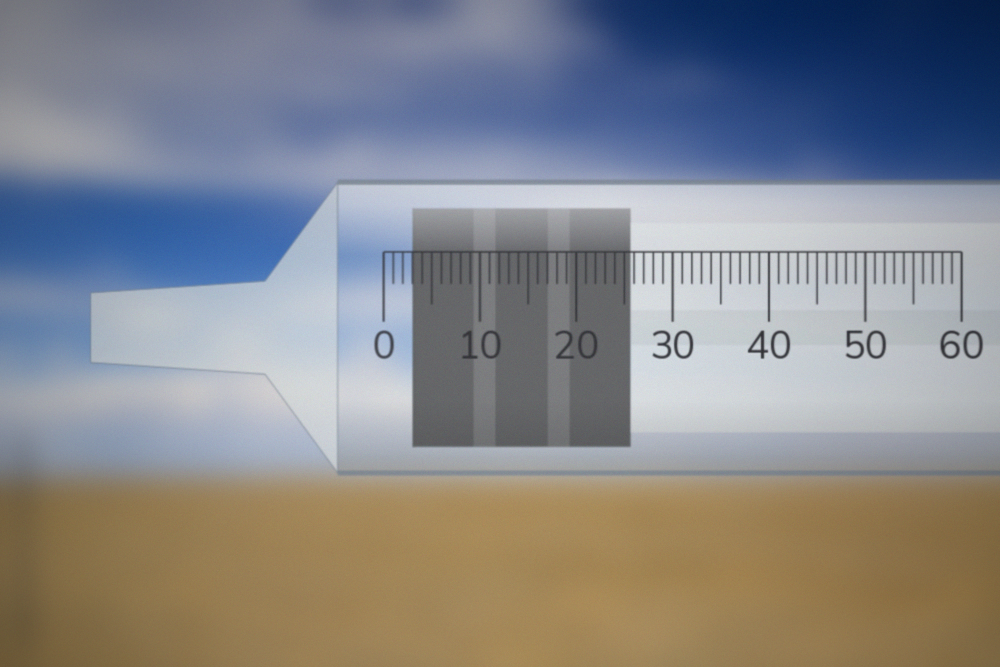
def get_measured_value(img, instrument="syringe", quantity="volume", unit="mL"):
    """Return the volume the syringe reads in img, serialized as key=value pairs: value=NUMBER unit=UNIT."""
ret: value=3 unit=mL
